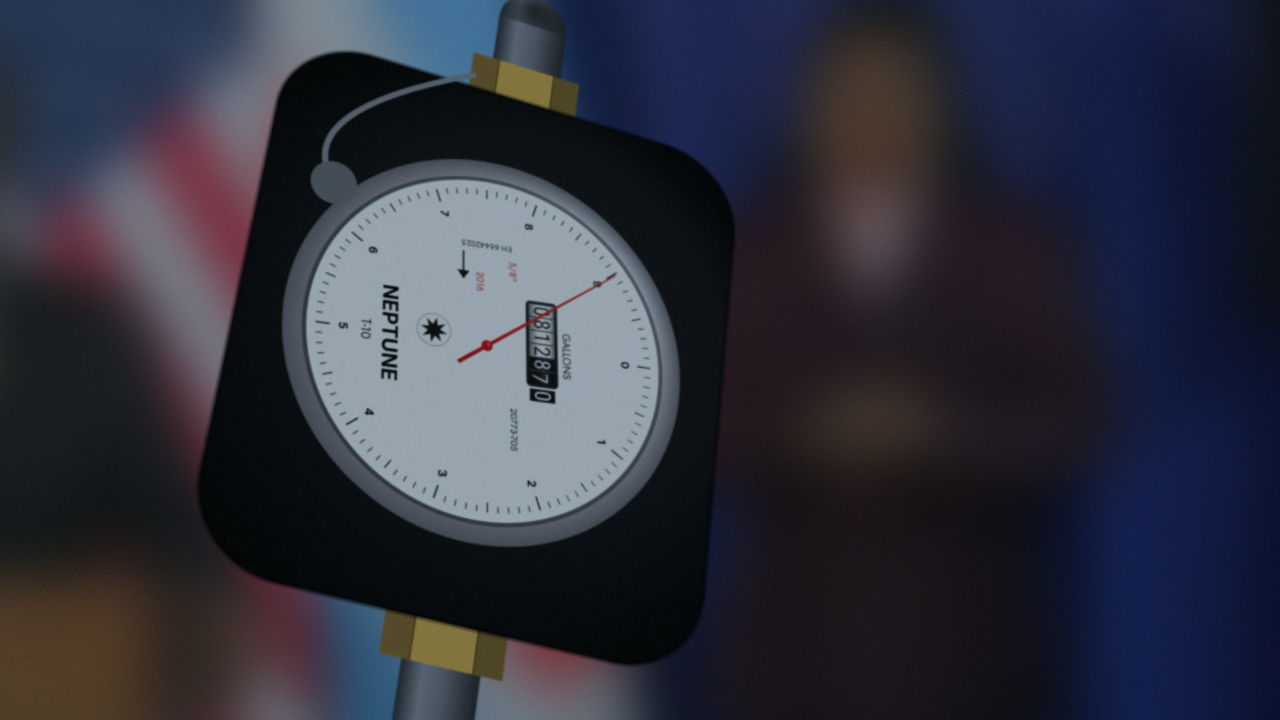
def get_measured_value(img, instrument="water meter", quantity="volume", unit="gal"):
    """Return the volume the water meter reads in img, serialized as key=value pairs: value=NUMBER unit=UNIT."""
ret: value=812869.0 unit=gal
